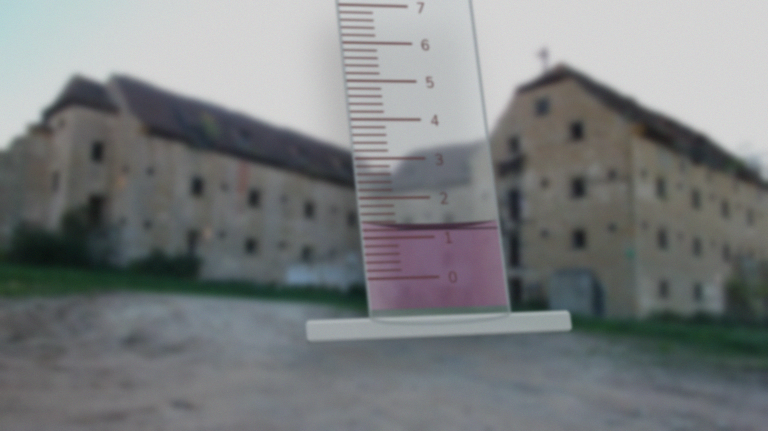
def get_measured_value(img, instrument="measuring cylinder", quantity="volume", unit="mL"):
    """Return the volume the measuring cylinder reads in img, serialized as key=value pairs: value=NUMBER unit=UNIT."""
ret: value=1.2 unit=mL
